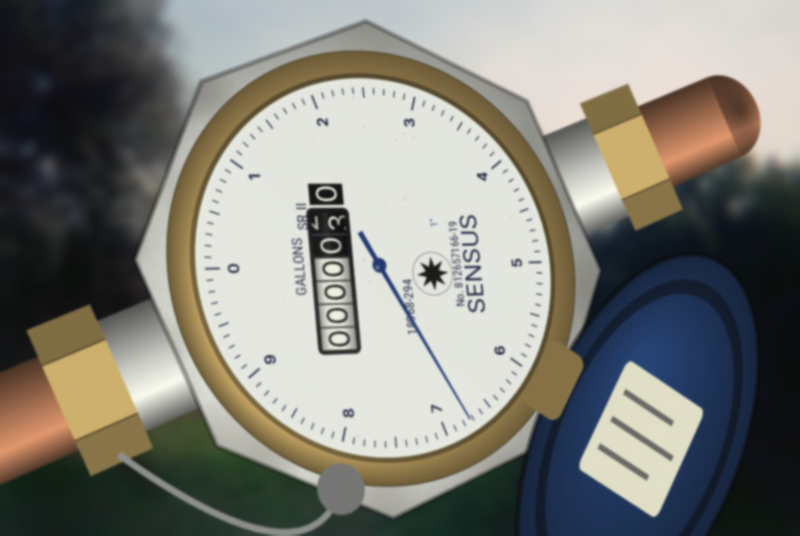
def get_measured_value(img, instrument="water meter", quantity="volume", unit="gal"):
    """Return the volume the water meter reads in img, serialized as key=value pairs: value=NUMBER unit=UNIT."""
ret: value=26.7 unit=gal
